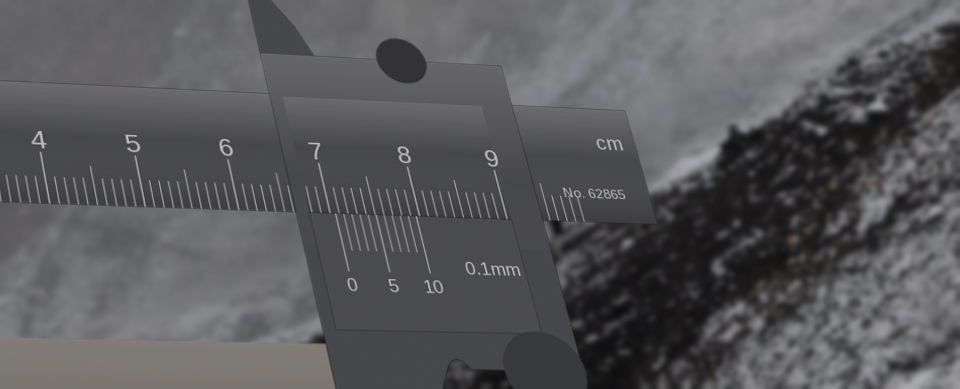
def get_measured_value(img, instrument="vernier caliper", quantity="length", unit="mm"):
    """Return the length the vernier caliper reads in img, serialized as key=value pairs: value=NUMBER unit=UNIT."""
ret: value=70.6 unit=mm
